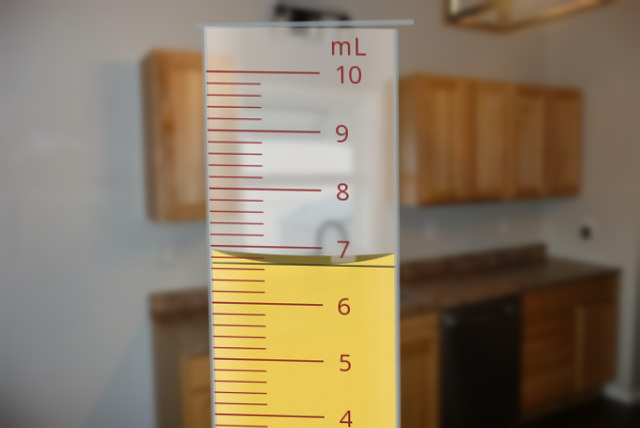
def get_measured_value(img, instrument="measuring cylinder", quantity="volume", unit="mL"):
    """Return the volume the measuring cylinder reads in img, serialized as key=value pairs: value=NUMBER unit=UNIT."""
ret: value=6.7 unit=mL
